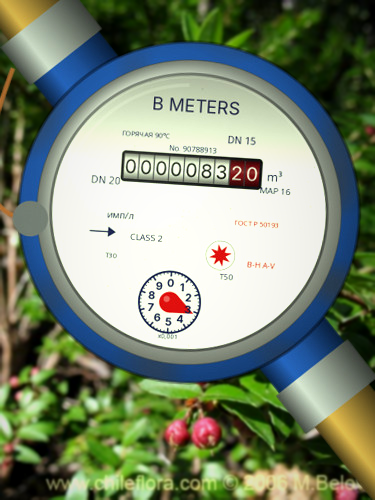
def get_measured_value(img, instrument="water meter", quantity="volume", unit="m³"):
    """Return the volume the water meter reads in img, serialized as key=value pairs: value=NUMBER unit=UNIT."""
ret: value=83.203 unit=m³
